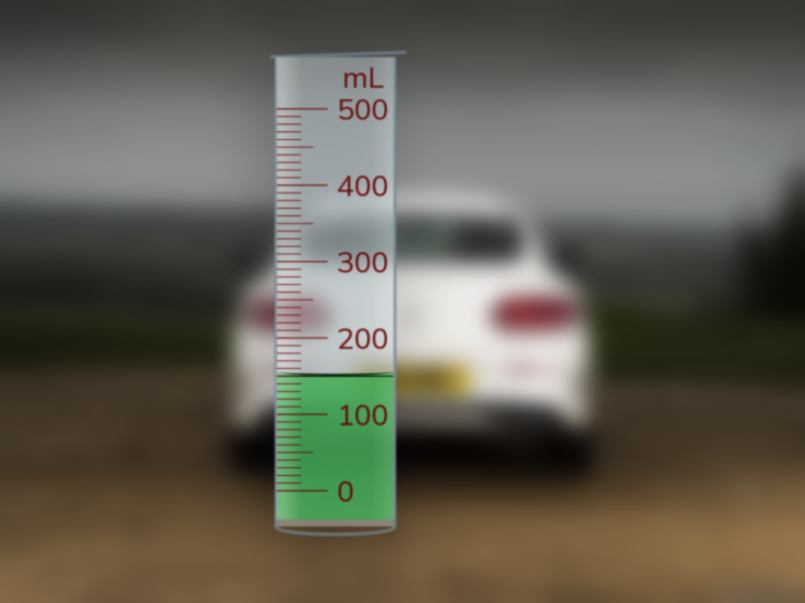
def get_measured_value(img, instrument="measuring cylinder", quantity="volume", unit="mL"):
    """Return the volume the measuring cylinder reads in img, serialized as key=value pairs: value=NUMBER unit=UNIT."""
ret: value=150 unit=mL
